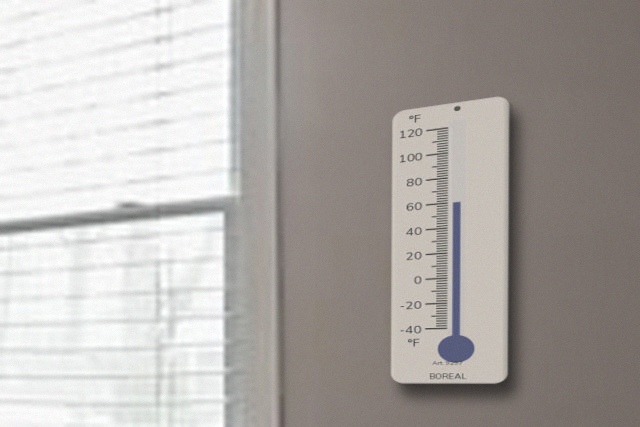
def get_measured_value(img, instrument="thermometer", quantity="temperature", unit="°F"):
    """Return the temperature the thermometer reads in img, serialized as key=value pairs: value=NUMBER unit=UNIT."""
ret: value=60 unit=°F
